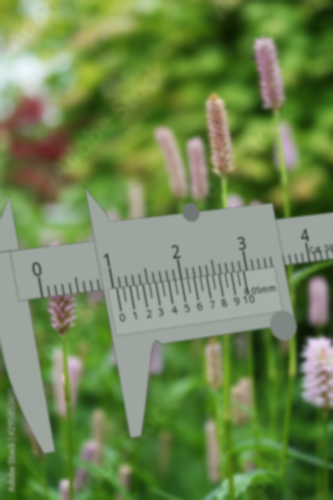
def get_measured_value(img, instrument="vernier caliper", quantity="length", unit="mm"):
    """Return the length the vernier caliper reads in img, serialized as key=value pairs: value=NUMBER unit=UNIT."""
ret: value=10.5 unit=mm
